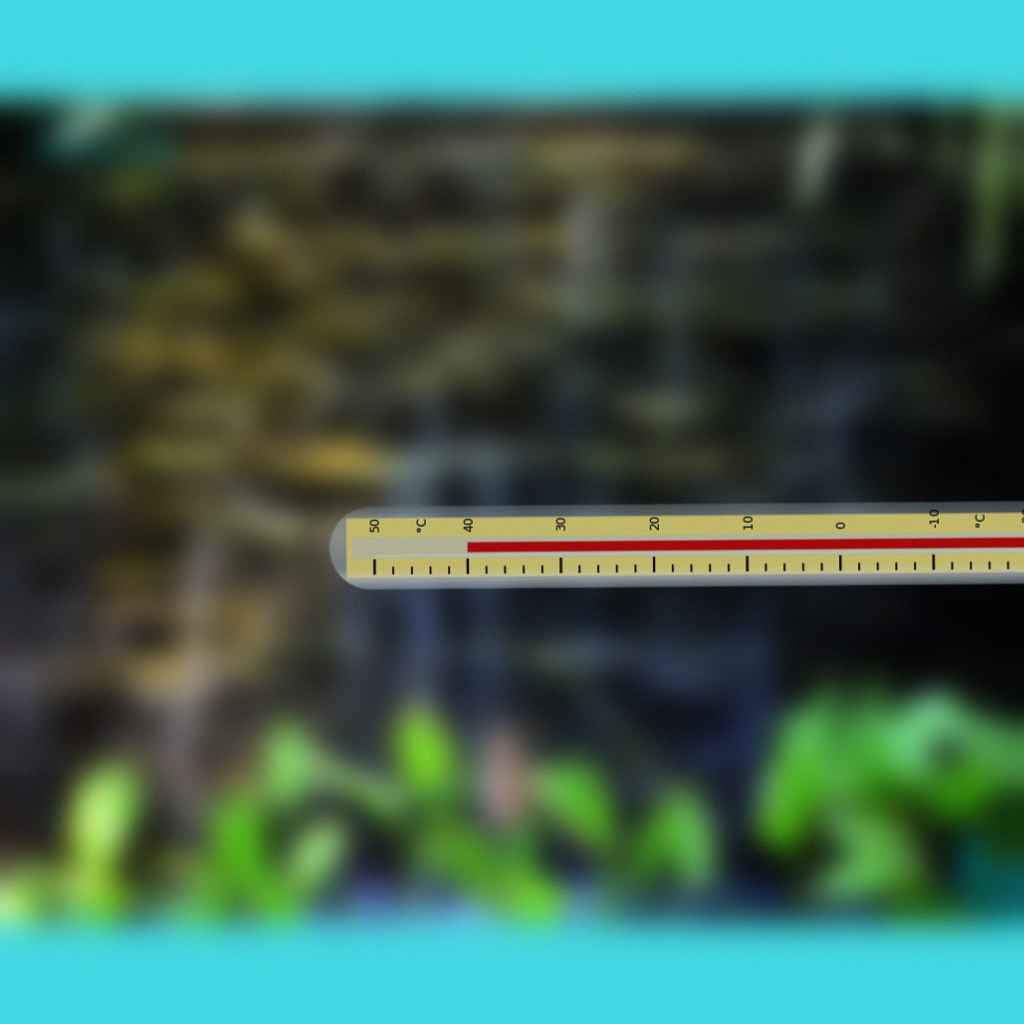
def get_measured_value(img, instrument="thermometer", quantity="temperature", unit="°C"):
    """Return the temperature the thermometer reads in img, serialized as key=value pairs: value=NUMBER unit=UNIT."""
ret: value=40 unit=°C
